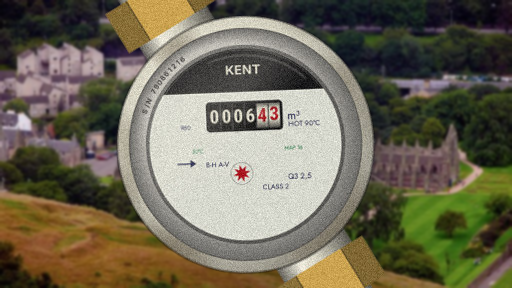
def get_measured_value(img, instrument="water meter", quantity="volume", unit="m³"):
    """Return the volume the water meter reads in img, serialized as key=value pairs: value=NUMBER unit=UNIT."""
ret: value=6.43 unit=m³
